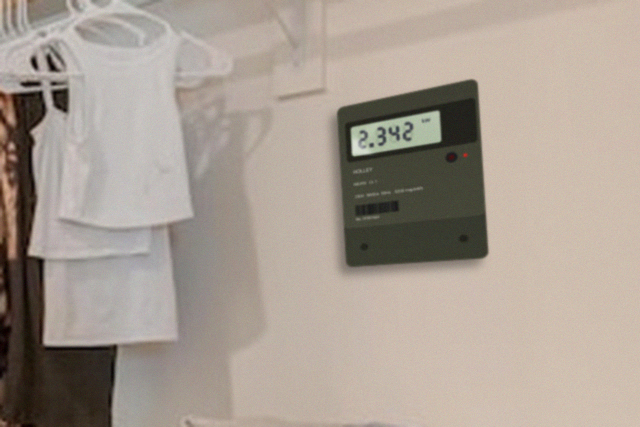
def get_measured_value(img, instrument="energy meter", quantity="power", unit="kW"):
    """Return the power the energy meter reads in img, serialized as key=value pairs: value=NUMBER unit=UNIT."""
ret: value=2.342 unit=kW
